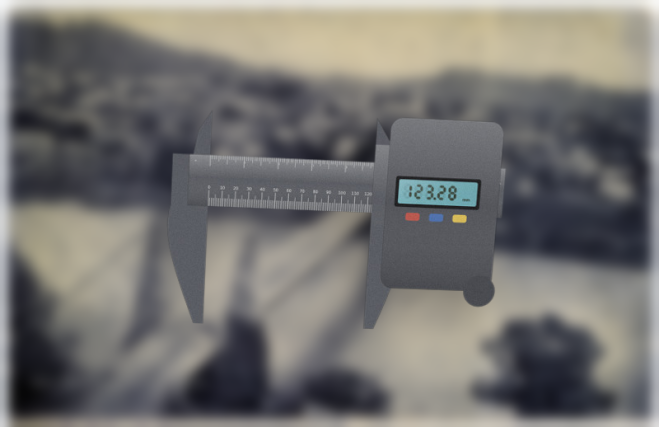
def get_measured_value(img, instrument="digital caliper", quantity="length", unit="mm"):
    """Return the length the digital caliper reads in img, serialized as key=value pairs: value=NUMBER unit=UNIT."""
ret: value=123.28 unit=mm
